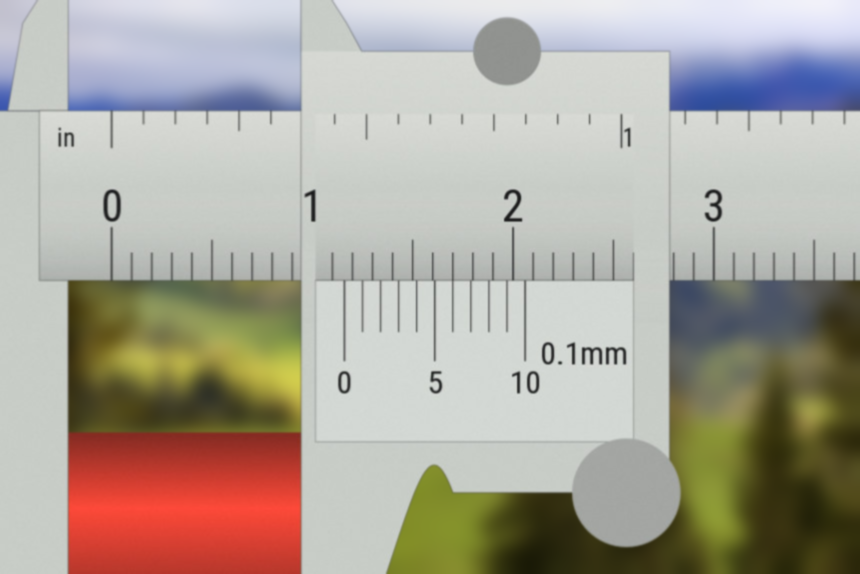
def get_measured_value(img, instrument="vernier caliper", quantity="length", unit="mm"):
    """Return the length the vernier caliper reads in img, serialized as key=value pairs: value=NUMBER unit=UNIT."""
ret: value=11.6 unit=mm
